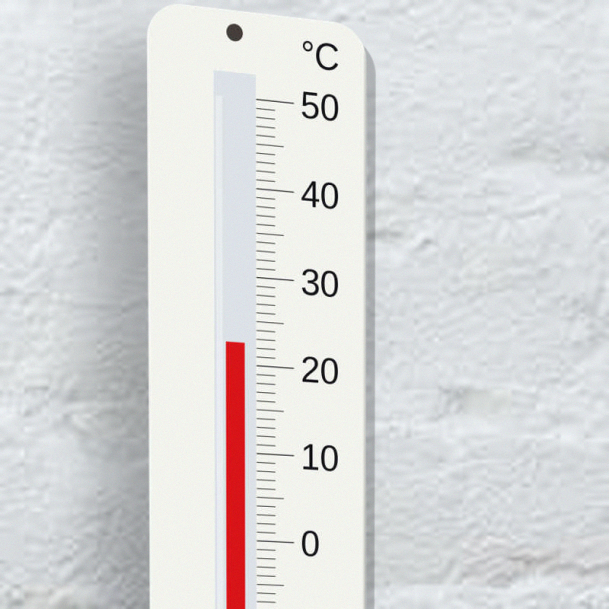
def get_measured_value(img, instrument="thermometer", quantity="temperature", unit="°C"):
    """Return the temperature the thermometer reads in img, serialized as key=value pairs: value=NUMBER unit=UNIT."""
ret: value=22.5 unit=°C
